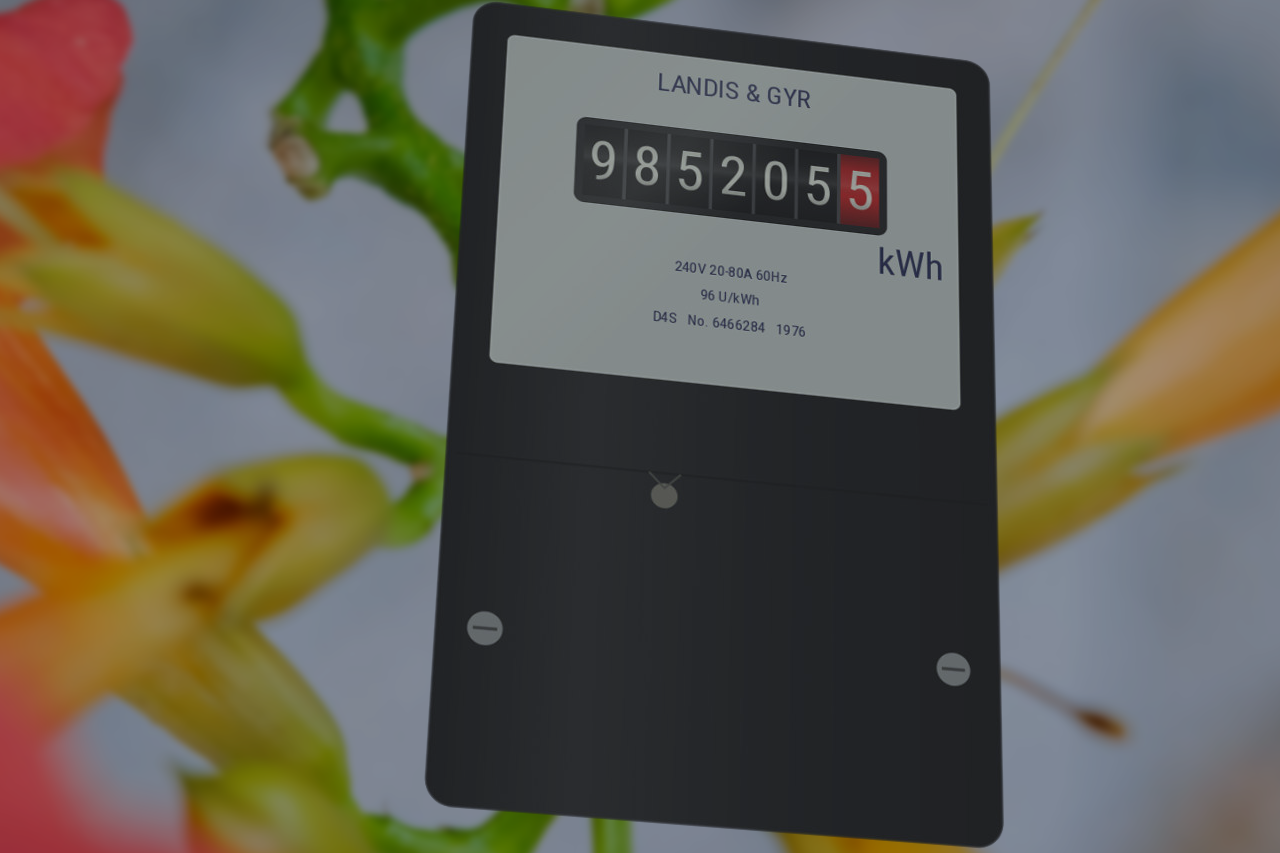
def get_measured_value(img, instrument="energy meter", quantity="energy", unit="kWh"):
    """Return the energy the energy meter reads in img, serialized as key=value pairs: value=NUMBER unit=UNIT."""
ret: value=985205.5 unit=kWh
